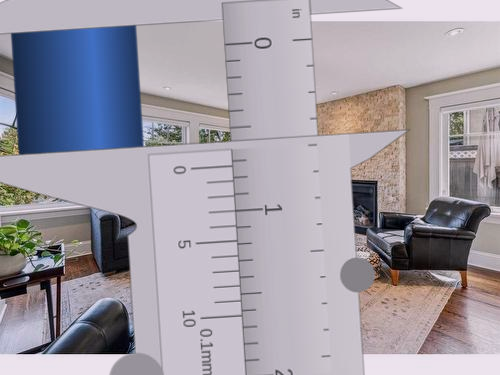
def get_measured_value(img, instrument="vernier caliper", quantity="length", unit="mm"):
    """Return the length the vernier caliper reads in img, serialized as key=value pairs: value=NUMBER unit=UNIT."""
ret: value=7.3 unit=mm
